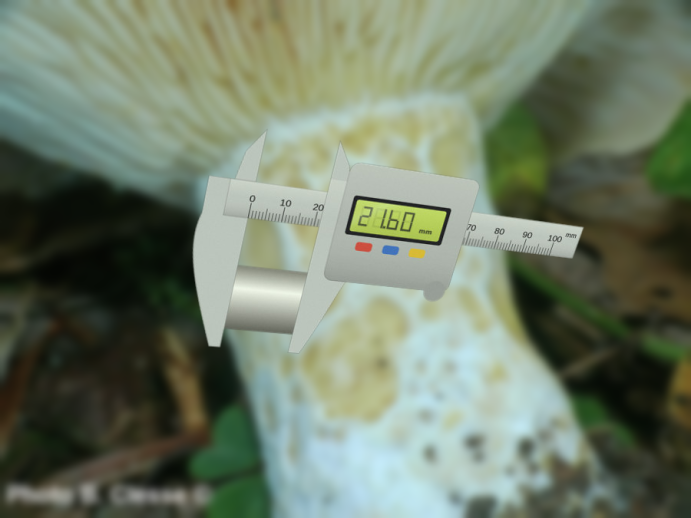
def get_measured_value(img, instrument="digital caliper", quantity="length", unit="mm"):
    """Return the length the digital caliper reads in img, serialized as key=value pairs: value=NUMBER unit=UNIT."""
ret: value=21.60 unit=mm
